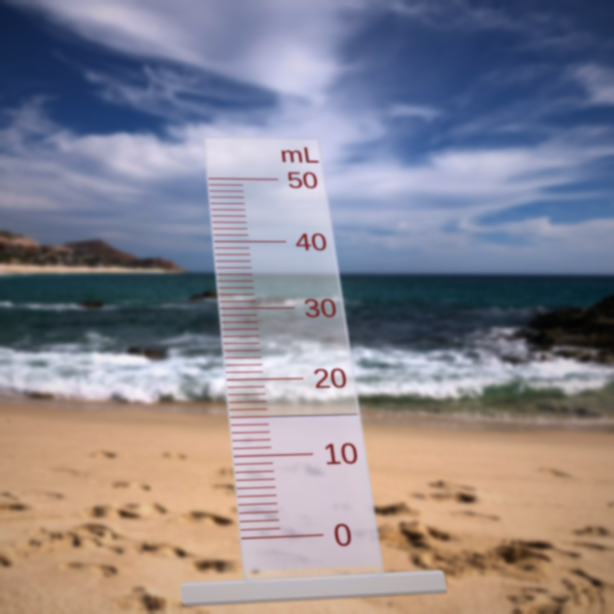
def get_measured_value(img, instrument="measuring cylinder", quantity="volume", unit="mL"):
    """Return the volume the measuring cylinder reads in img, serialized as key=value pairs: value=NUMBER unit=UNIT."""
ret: value=15 unit=mL
